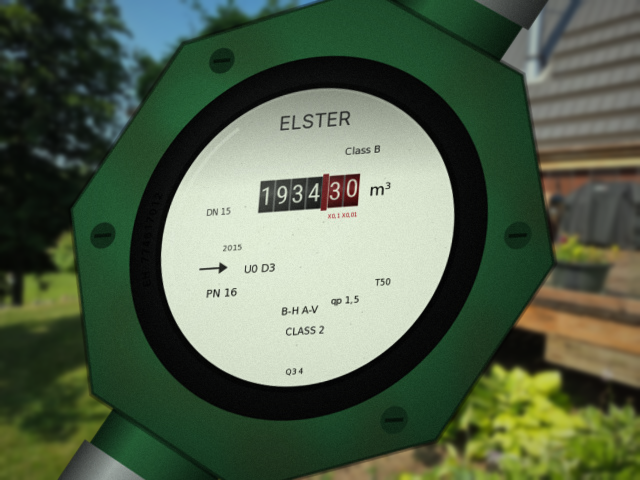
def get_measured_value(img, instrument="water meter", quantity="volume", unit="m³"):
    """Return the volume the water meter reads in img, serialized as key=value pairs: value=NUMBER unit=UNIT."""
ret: value=1934.30 unit=m³
